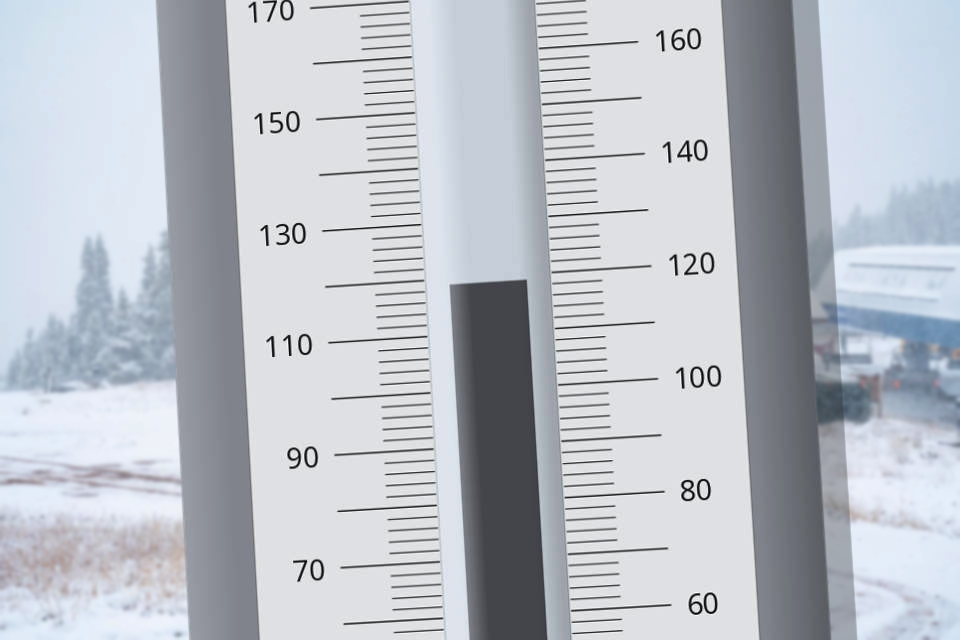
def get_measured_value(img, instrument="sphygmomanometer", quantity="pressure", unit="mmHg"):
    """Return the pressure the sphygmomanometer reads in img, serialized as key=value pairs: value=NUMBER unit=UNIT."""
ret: value=119 unit=mmHg
